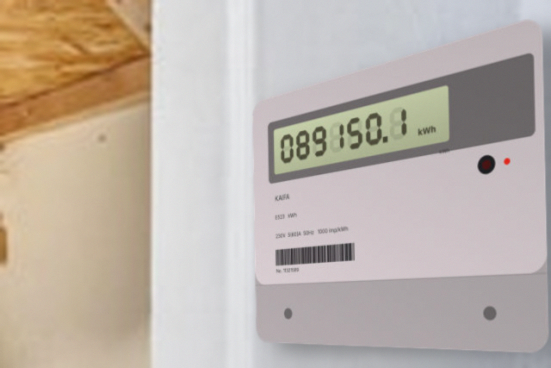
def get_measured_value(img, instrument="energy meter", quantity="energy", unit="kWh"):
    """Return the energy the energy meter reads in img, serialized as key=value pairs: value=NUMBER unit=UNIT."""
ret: value=89150.1 unit=kWh
